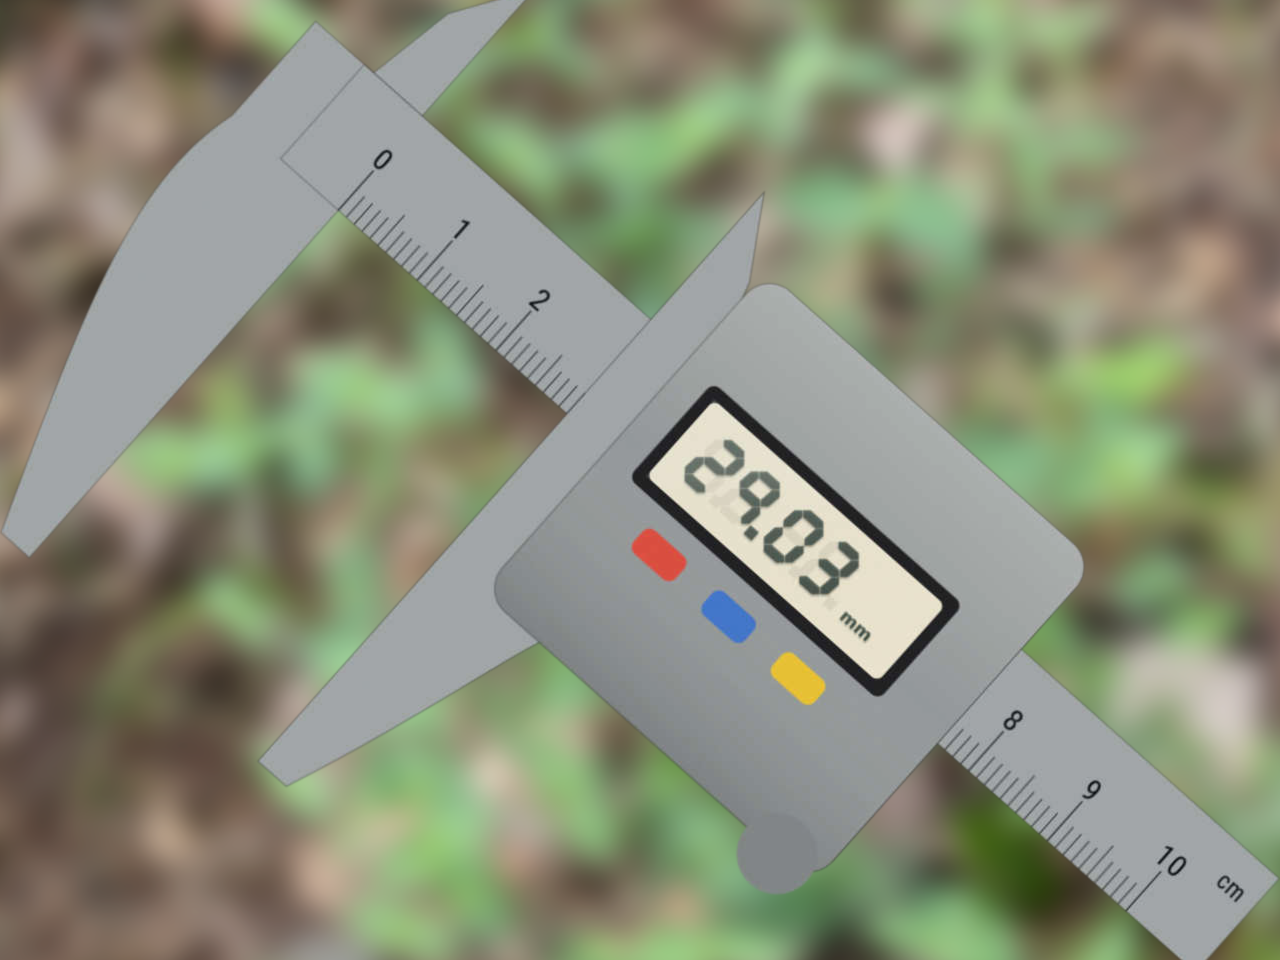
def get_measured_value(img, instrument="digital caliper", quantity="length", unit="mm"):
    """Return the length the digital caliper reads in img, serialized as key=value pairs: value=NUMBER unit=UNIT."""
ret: value=29.03 unit=mm
